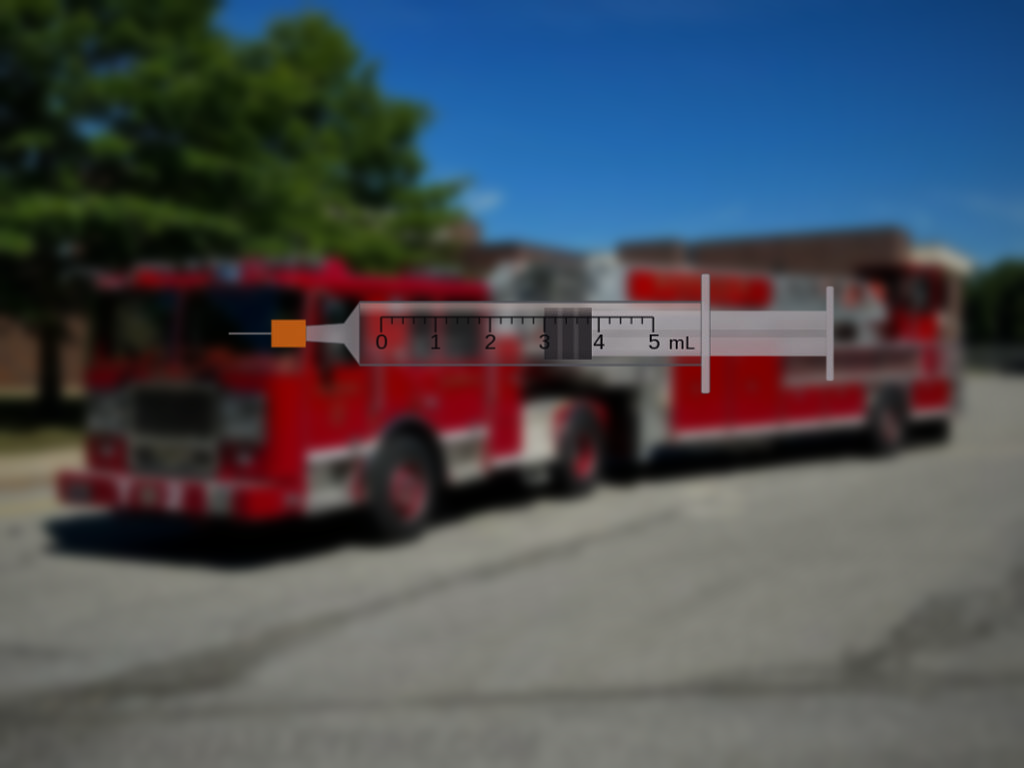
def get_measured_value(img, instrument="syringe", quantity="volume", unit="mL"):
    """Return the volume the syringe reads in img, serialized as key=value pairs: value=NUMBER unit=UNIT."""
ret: value=3 unit=mL
